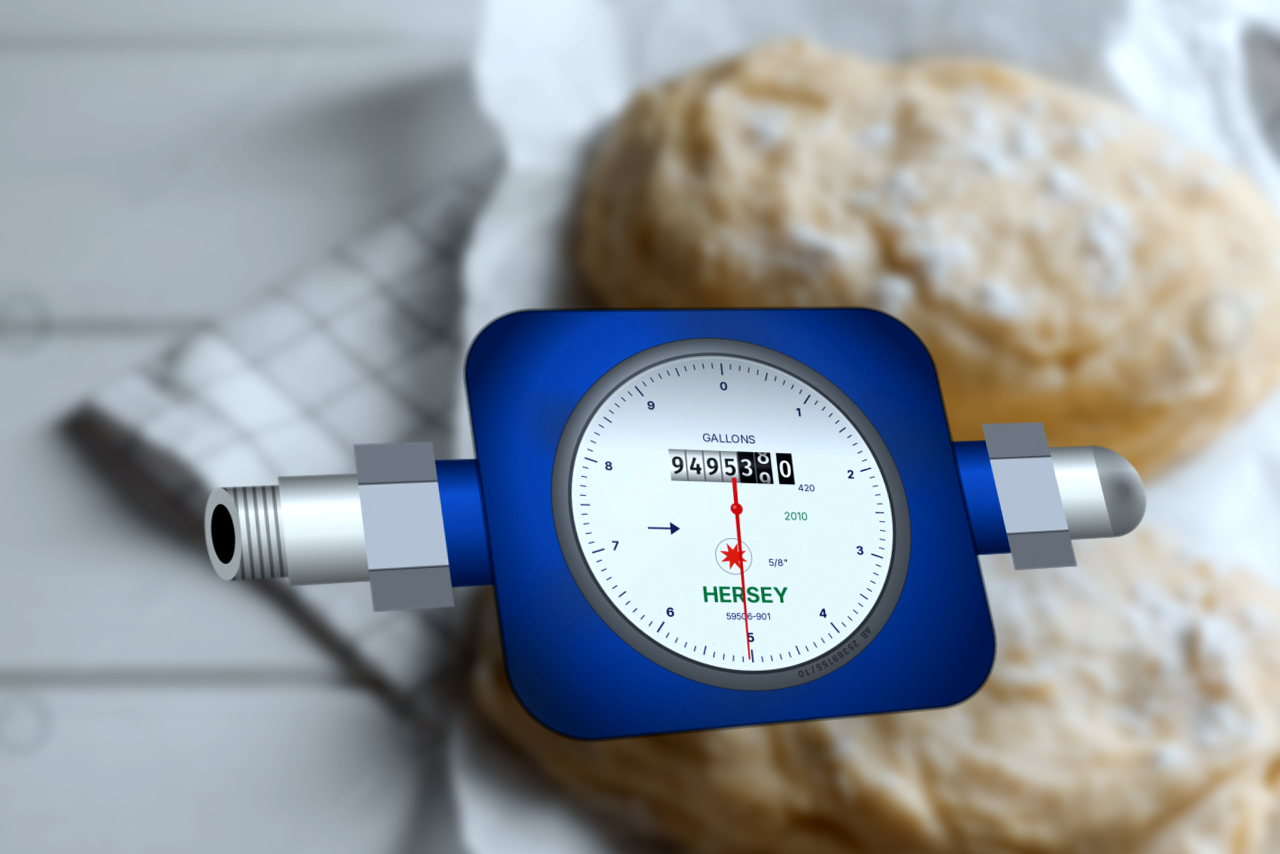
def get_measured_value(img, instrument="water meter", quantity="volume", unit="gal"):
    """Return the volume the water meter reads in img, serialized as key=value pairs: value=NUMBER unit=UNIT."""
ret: value=9495385.0 unit=gal
